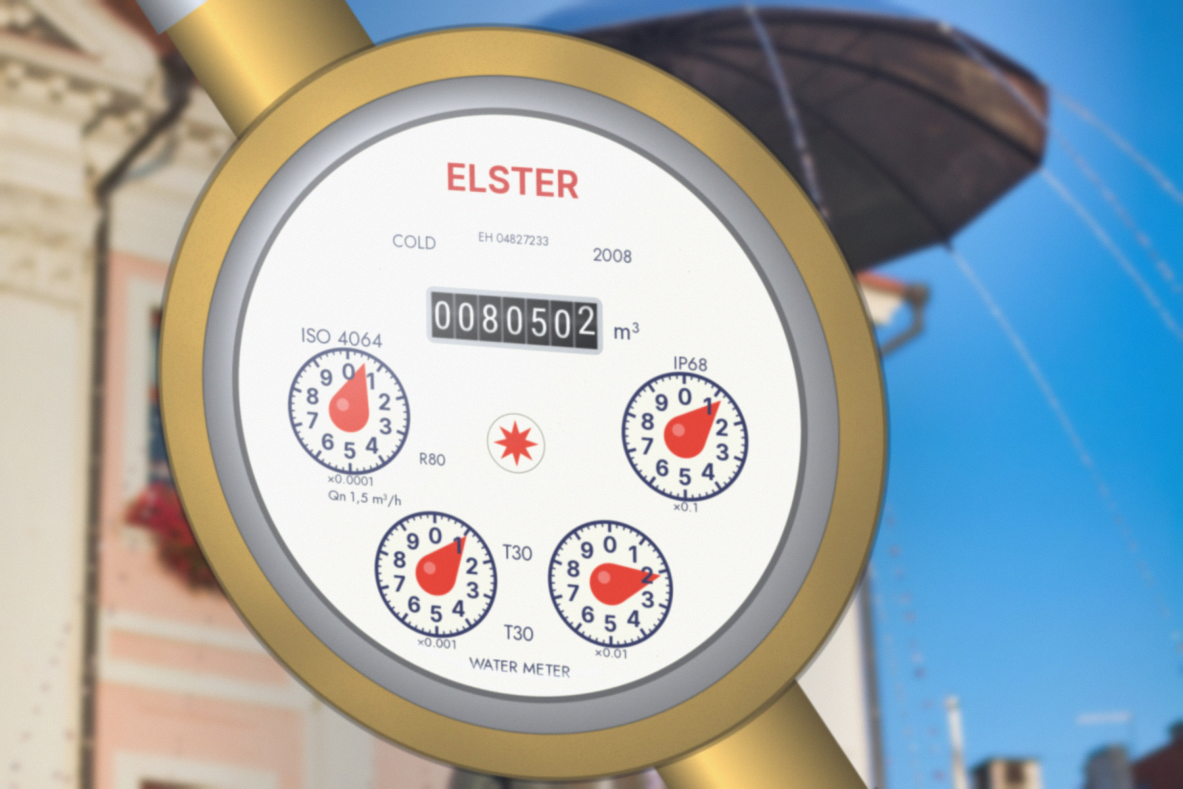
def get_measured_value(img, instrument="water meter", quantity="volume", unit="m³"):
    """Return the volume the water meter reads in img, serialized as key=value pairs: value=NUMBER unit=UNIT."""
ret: value=80502.1210 unit=m³
